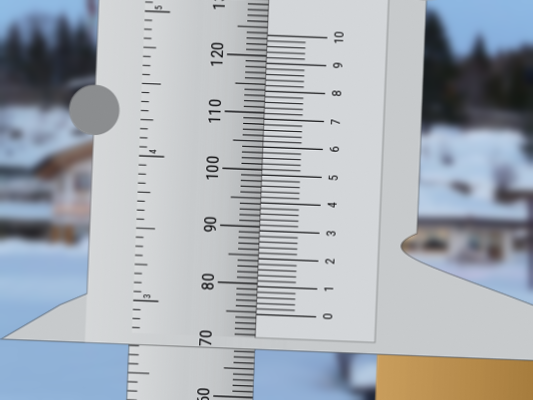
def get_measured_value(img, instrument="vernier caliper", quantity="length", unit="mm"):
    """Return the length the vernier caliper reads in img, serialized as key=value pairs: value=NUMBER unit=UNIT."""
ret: value=74.6 unit=mm
